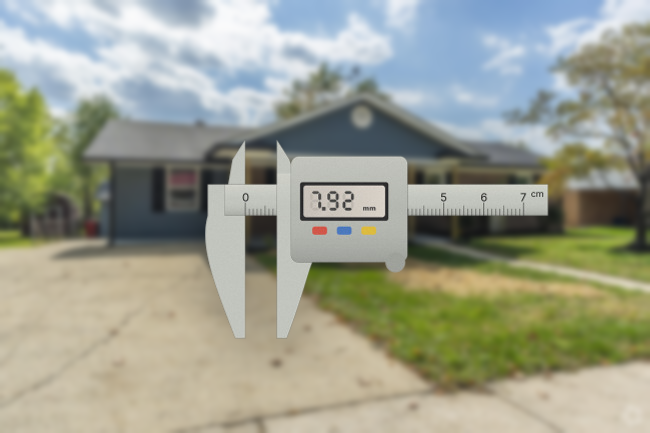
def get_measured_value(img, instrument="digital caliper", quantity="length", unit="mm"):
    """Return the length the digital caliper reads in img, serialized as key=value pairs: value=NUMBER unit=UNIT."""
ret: value=7.92 unit=mm
